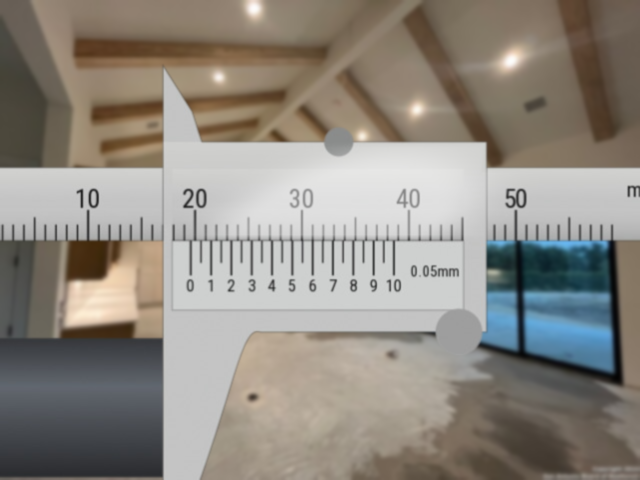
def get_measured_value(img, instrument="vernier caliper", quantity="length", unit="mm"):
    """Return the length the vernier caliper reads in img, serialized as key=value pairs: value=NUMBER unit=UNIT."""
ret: value=19.6 unit=mm
